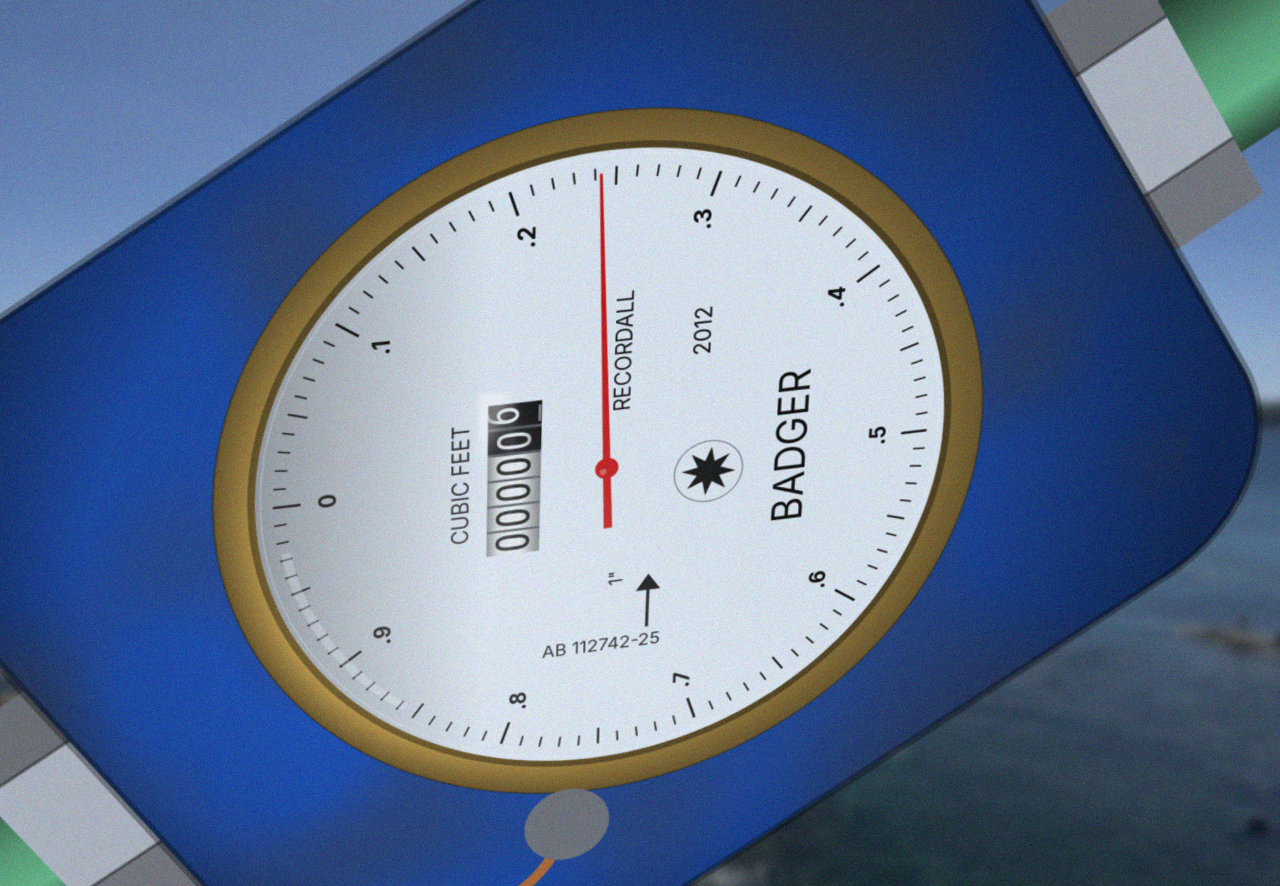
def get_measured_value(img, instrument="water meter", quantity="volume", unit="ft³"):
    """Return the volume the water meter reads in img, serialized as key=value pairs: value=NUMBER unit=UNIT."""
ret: value=6.24 unit=ft³
